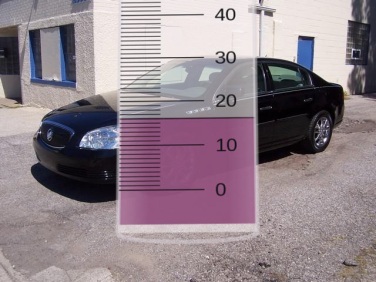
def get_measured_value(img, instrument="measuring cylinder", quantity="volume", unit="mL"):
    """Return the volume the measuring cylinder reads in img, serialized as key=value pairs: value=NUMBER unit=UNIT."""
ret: value=16 unit=mL
